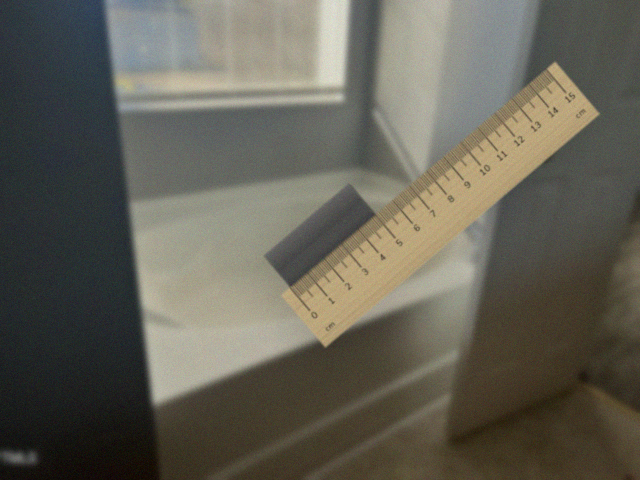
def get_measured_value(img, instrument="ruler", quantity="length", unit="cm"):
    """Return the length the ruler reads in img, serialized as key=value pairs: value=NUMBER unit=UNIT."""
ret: value=5 unit=cm
